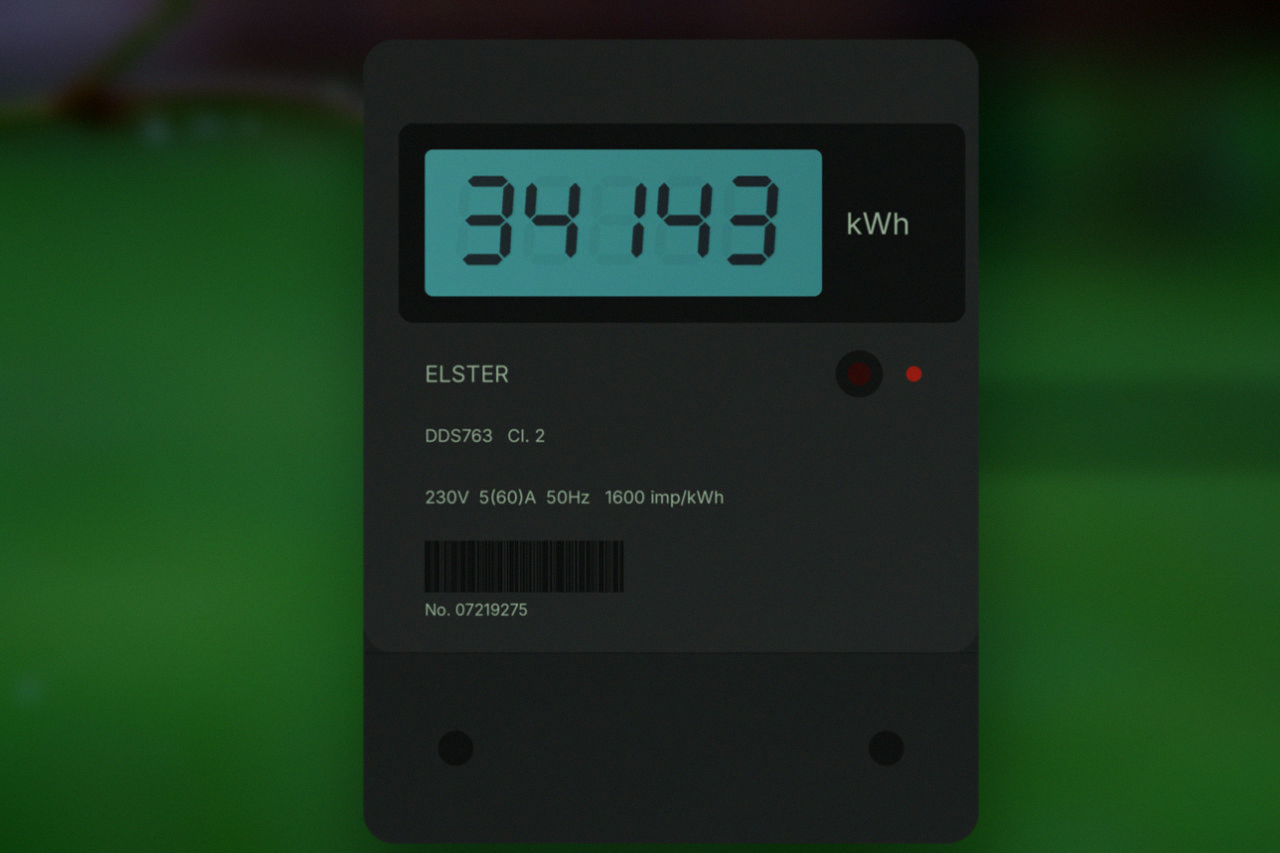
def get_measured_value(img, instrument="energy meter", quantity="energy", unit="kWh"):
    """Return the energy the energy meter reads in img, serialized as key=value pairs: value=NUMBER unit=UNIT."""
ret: value=34143 unit=kWh
